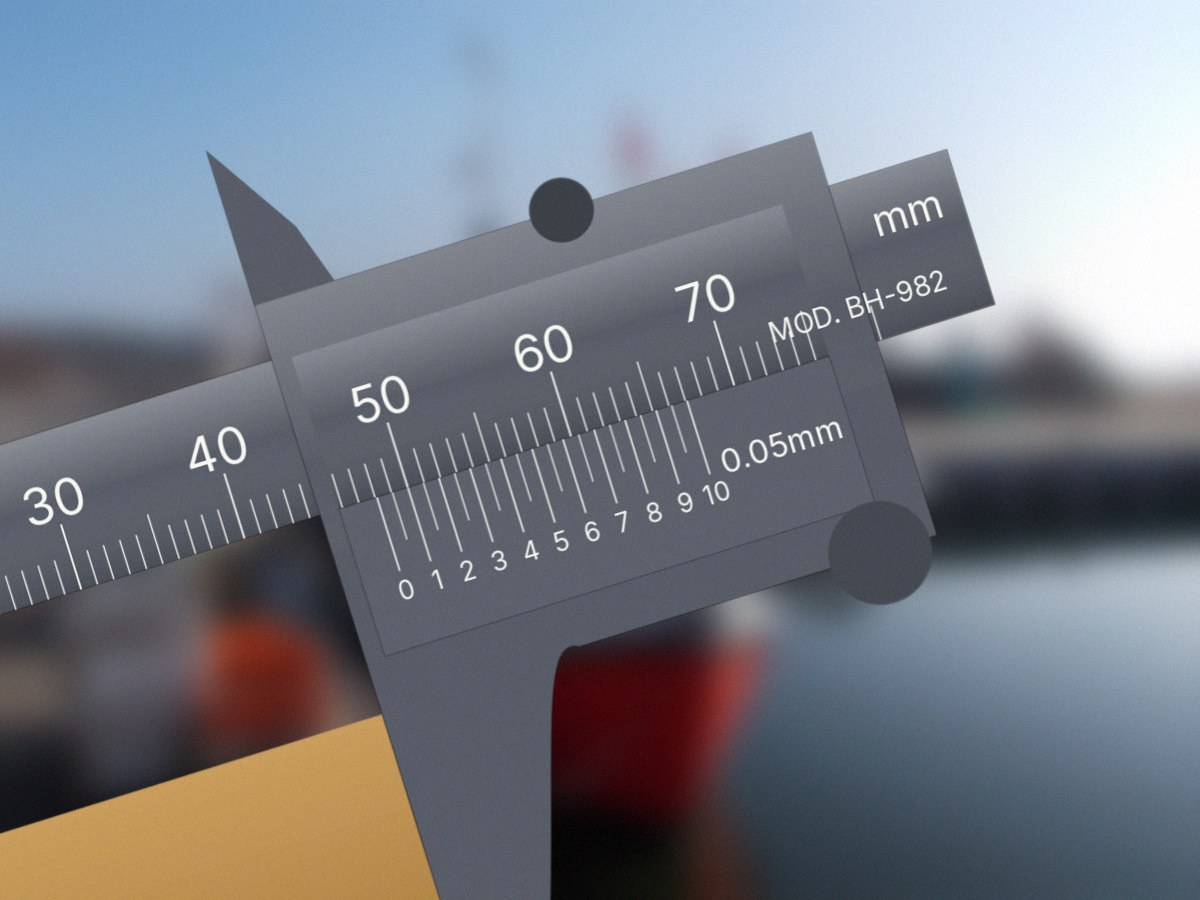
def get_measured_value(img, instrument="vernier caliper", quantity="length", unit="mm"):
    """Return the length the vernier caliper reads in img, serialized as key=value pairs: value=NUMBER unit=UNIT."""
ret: value=48.1 unit=mm
